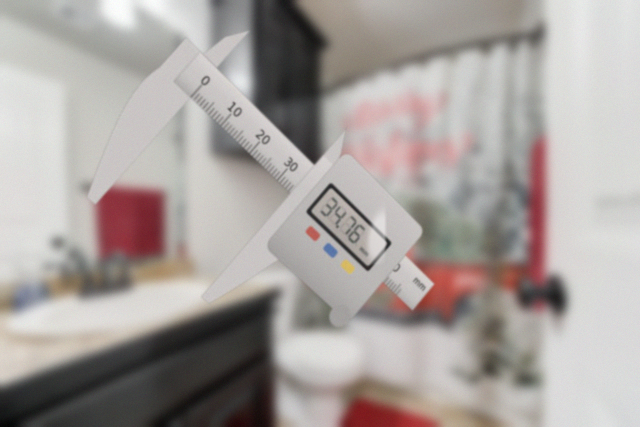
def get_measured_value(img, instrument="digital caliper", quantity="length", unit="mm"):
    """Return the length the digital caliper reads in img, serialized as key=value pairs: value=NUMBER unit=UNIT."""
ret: value=34.76 unit=mm
